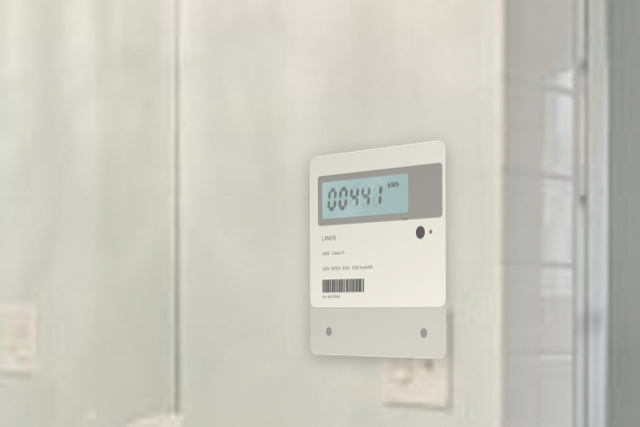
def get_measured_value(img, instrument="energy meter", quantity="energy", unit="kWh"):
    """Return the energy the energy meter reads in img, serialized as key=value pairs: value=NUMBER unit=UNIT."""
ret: value=441 unit=kWh
